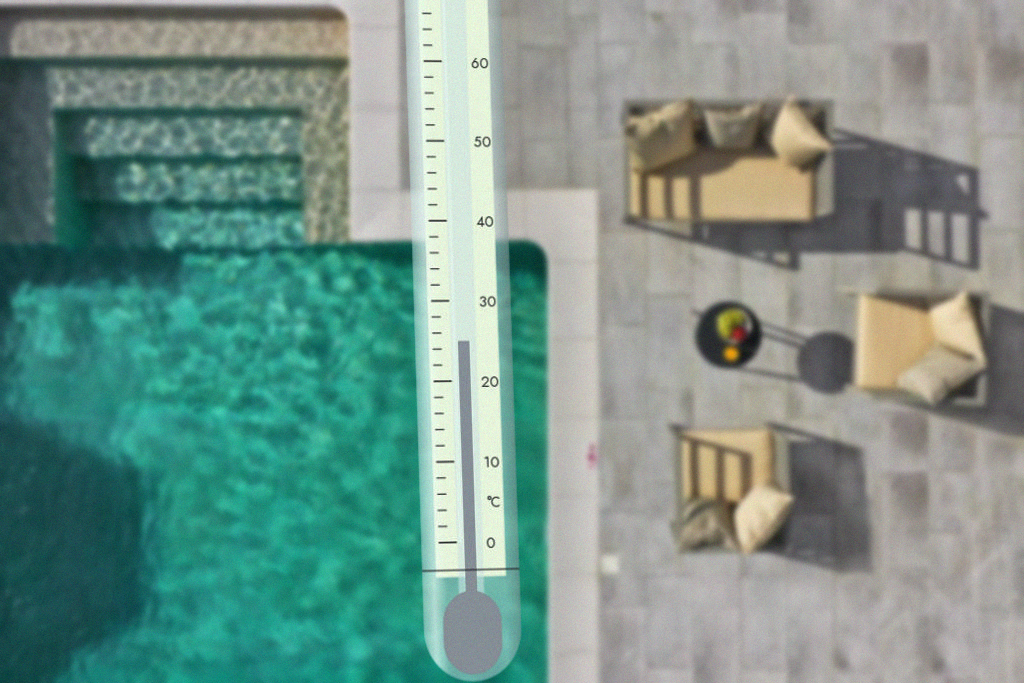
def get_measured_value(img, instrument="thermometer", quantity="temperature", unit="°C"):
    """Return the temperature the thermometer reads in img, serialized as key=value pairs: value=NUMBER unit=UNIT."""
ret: value=25 unit=°C
